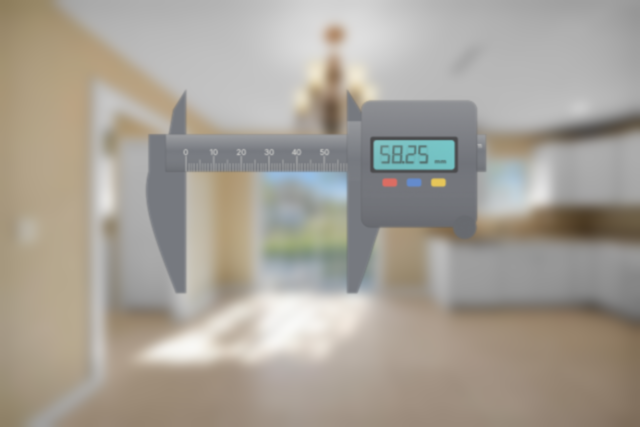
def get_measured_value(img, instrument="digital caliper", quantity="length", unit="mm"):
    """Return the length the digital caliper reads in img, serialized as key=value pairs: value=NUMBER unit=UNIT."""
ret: value=58.25 unit=mm
